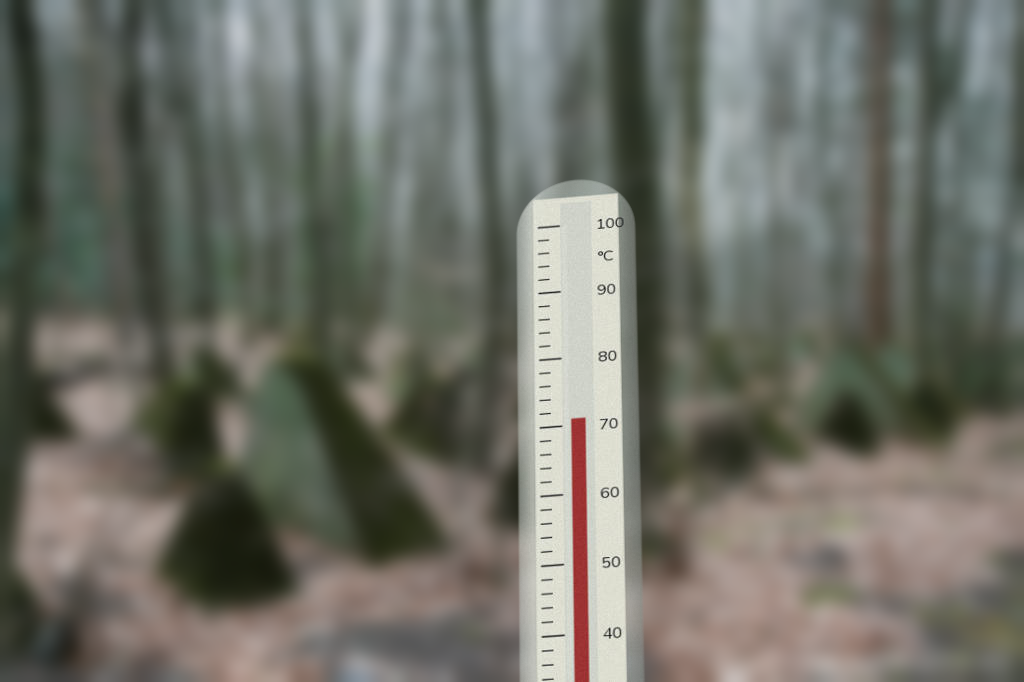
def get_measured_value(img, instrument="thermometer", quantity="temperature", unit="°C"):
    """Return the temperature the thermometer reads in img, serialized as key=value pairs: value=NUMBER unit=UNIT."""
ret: value=71 unit=°C
